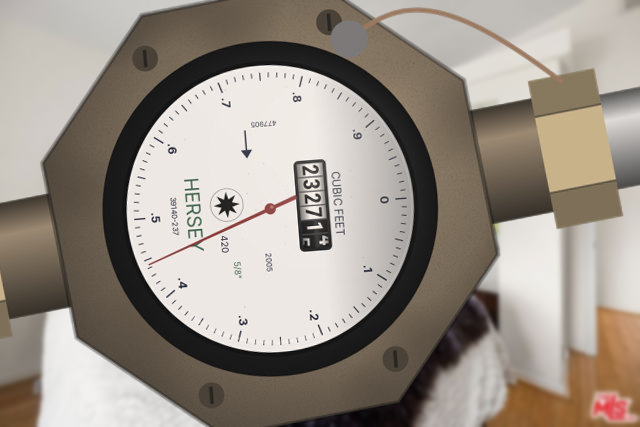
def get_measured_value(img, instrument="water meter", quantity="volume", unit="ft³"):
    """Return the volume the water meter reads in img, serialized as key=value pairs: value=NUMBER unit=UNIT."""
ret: value=232714.44 unit=ft³
